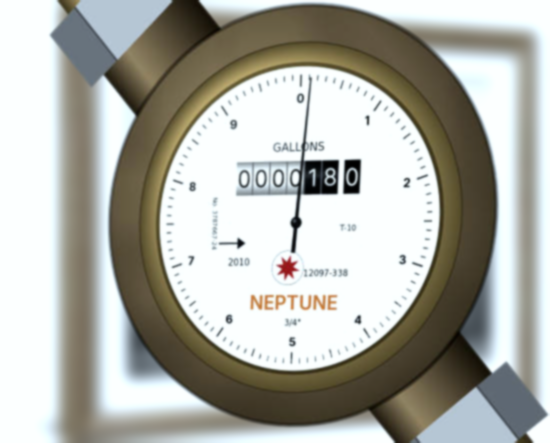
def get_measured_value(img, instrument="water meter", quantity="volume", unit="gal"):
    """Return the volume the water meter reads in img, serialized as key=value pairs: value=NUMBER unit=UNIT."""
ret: value=180.1 unit=gal
